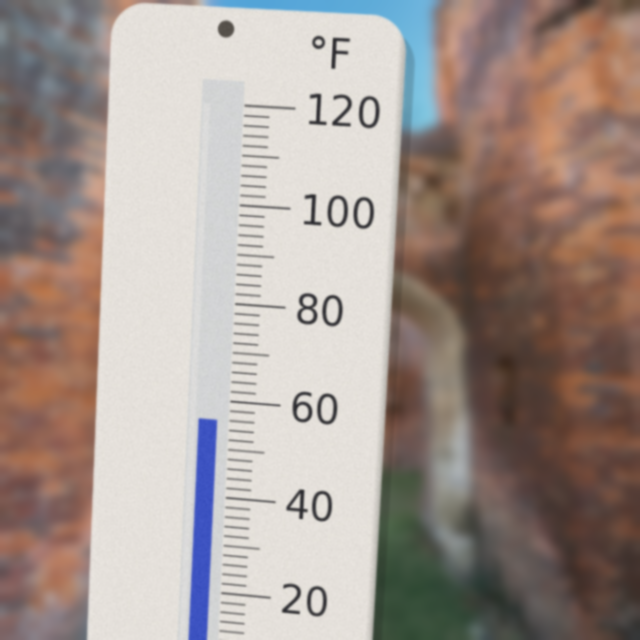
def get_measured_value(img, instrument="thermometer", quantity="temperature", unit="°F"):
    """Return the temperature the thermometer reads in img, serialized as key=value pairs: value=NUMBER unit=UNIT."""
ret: value=56 unit=°F
